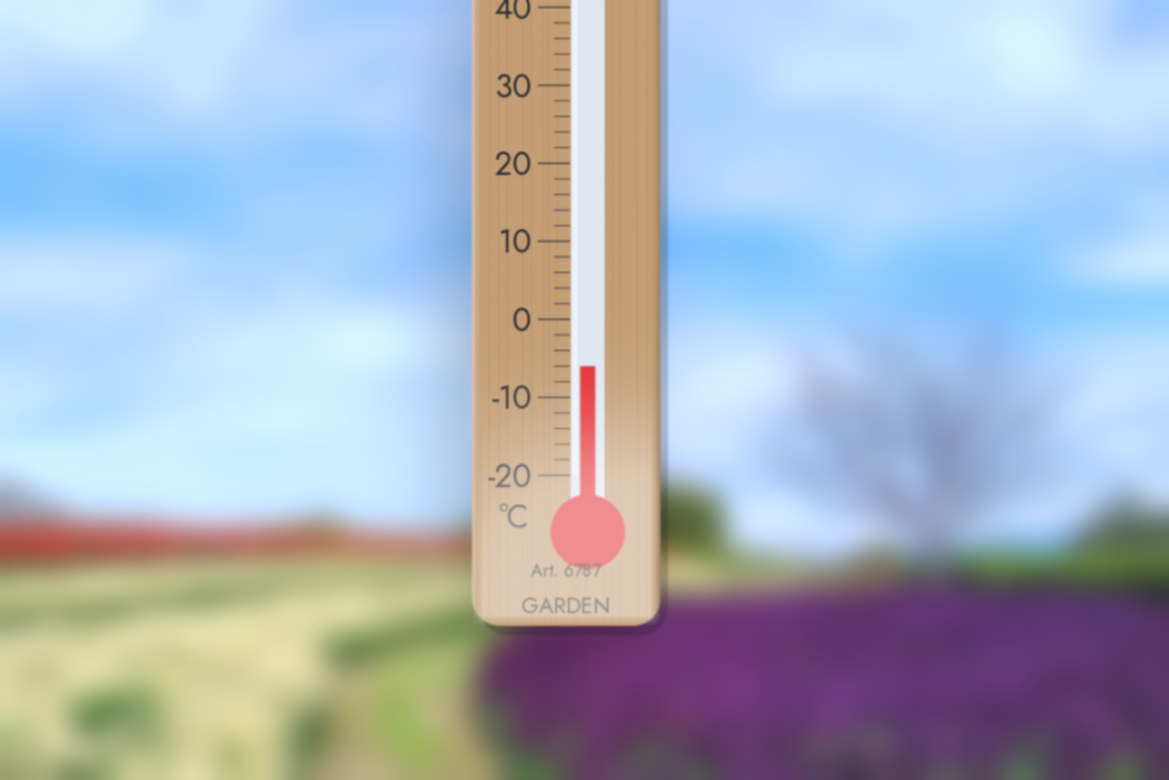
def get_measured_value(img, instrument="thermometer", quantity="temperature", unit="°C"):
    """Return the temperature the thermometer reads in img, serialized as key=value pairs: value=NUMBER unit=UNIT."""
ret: value=-6 unit=°C
